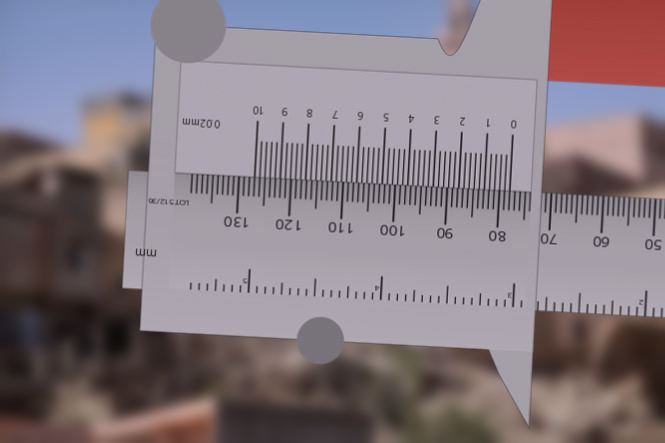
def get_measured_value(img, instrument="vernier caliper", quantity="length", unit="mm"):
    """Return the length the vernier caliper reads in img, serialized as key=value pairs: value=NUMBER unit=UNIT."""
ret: value=78.0 unit=mm
